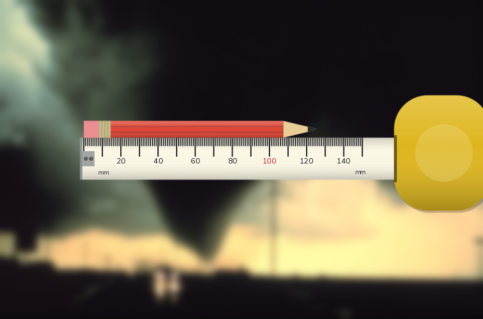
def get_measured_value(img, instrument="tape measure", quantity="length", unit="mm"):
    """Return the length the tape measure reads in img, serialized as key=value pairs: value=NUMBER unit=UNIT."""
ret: value=125 unit=mm
